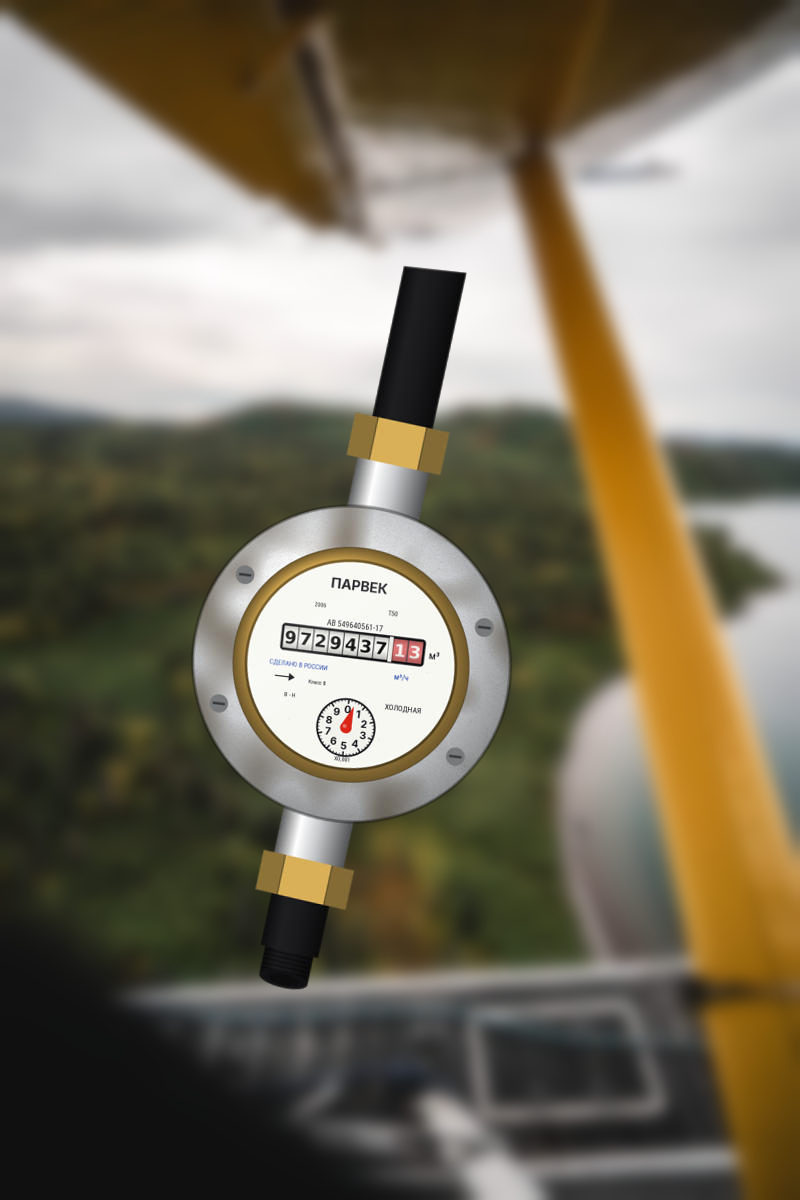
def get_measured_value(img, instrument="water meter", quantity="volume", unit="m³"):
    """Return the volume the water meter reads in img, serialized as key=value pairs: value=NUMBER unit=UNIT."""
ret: value=9729437.130 unit=m³
